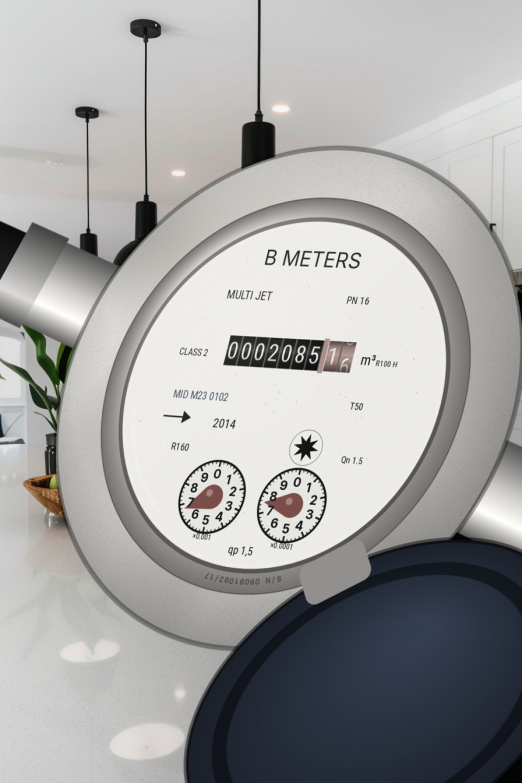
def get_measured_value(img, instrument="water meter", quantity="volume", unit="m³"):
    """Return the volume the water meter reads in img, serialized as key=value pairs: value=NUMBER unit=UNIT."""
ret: value=2085.1567 unit=m³
